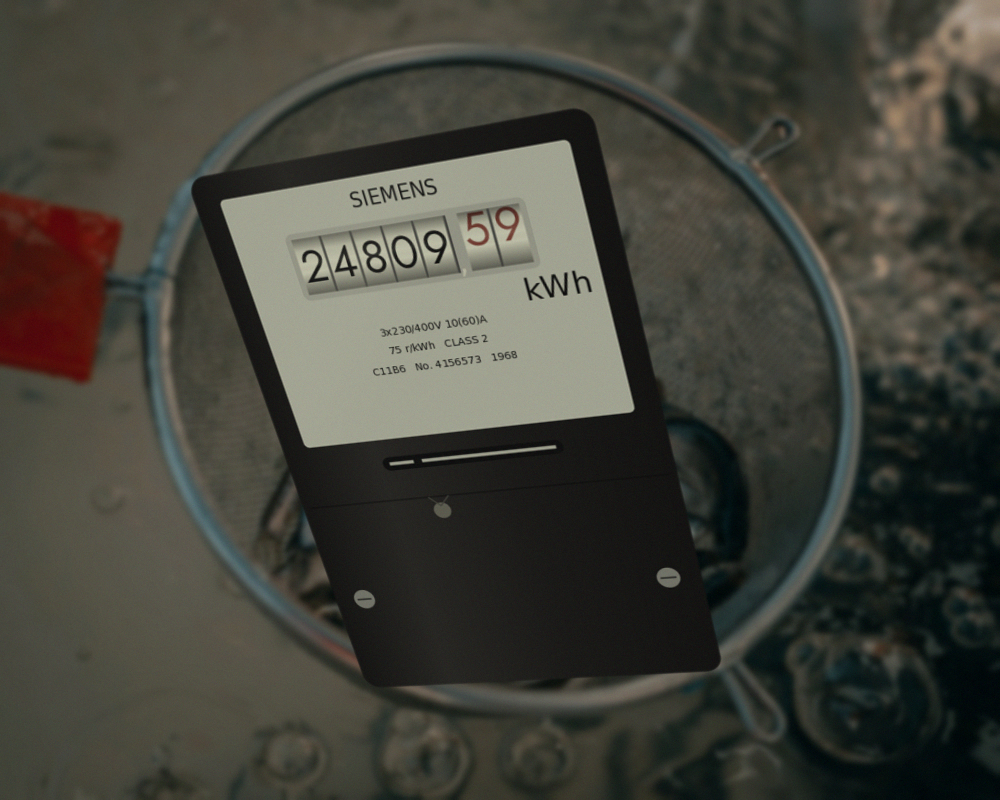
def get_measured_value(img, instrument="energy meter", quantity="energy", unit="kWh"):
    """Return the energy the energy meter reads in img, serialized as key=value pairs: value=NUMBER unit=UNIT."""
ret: value=24809.59 unit=kWh
